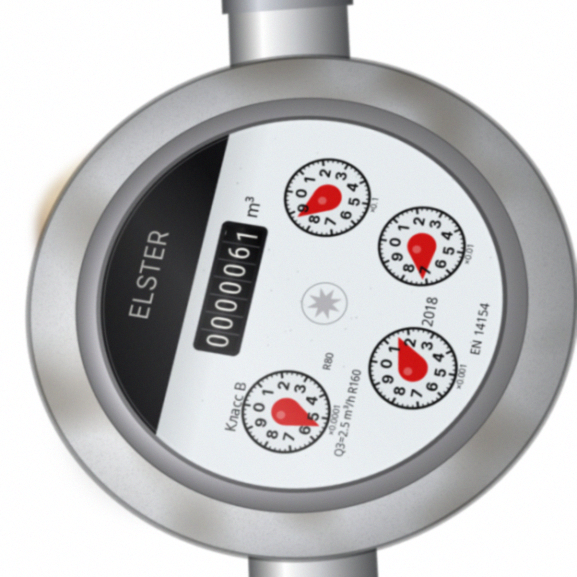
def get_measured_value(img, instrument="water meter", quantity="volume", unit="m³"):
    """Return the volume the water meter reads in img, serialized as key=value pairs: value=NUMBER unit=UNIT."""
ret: value=60.8715 unit=m³
